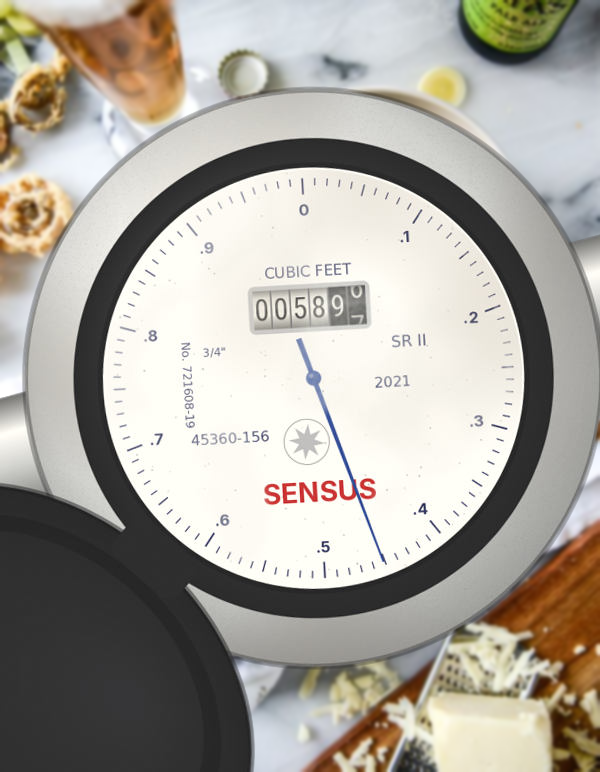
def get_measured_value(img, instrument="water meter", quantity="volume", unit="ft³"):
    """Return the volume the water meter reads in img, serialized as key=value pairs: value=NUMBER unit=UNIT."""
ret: value=5896.45 unit=ft³
